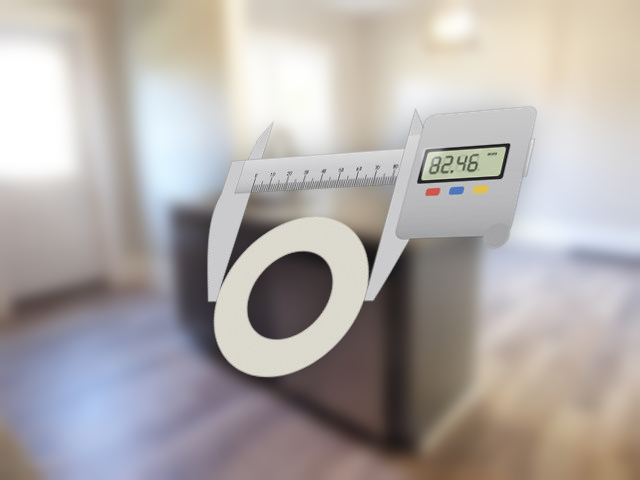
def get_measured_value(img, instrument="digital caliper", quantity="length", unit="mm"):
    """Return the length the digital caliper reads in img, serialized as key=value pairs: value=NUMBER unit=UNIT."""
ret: value=82.46 unit=mm
